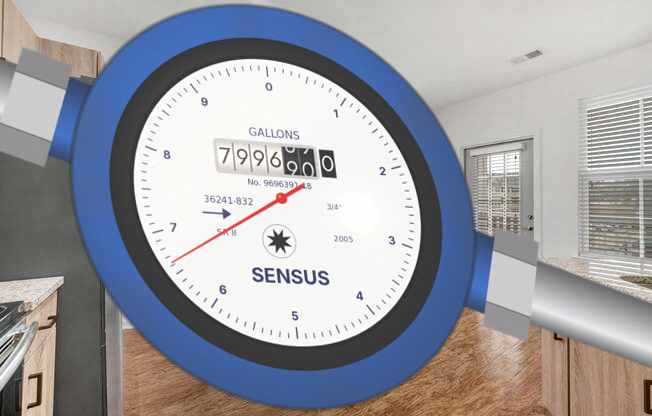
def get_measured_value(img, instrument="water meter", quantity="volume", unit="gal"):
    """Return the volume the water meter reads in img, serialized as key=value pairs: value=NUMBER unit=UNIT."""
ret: value=7996896.6 unit=gal
